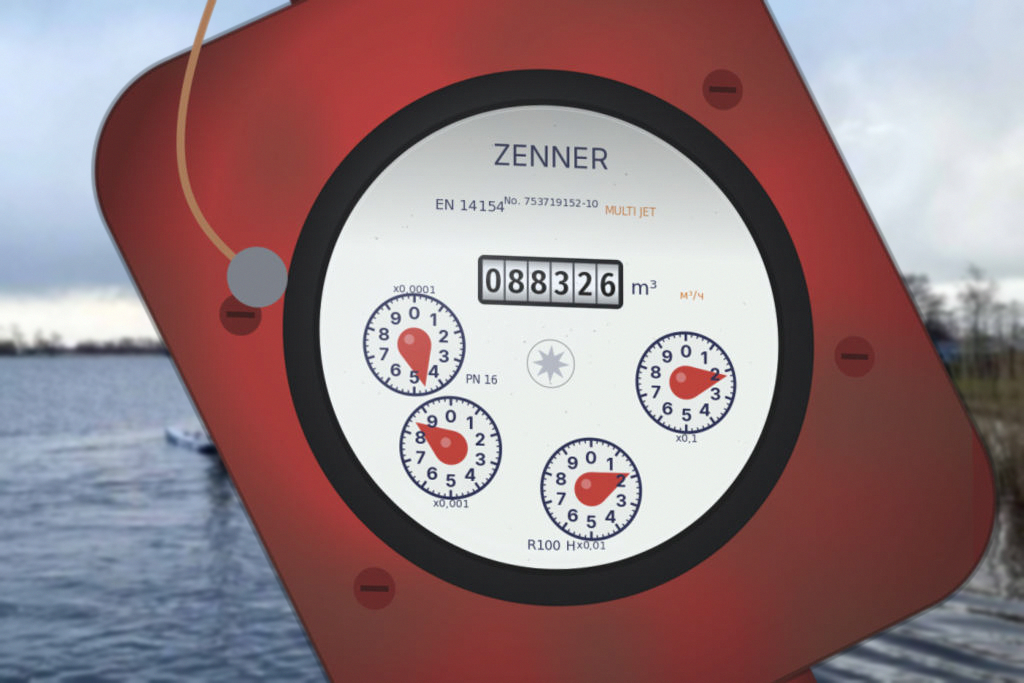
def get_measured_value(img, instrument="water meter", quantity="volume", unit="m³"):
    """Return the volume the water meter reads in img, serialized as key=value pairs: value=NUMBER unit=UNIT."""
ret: value=88326.2184 unit=m³
